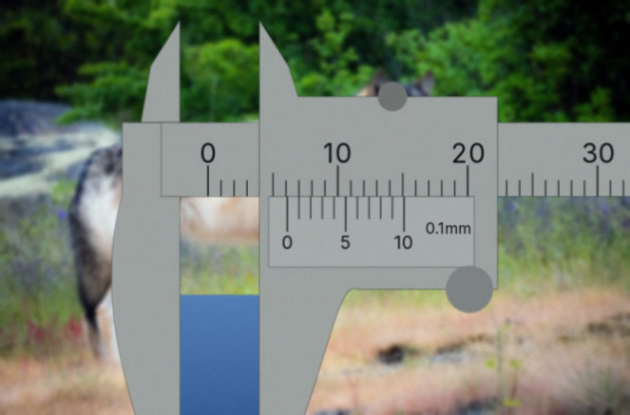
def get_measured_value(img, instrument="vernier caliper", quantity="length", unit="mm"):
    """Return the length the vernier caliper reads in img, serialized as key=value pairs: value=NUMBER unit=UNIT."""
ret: value=6.1 unit=mm
